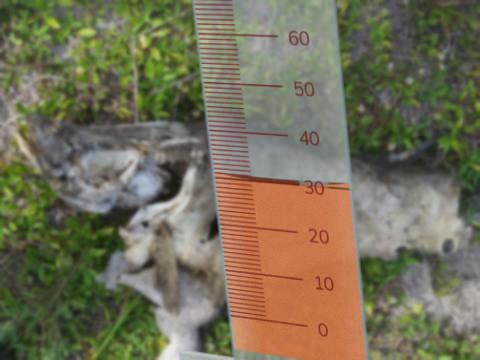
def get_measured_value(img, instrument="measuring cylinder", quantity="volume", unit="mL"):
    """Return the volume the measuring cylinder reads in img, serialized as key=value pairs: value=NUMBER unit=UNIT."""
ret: value=30 unit=mL
